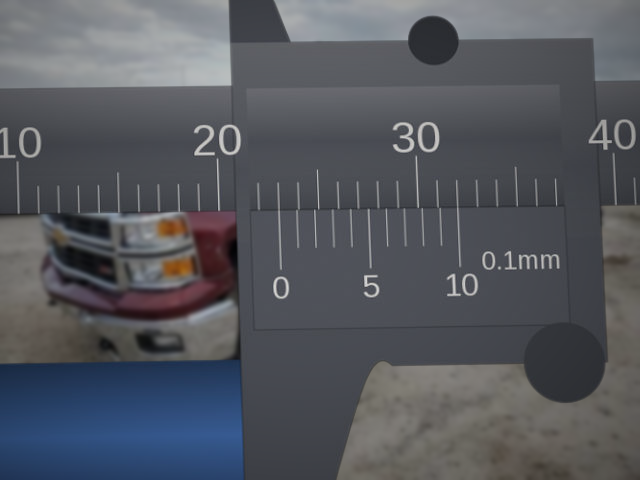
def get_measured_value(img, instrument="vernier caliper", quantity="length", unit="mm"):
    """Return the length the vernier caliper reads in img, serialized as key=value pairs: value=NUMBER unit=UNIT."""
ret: value=23.0 unit=mm
